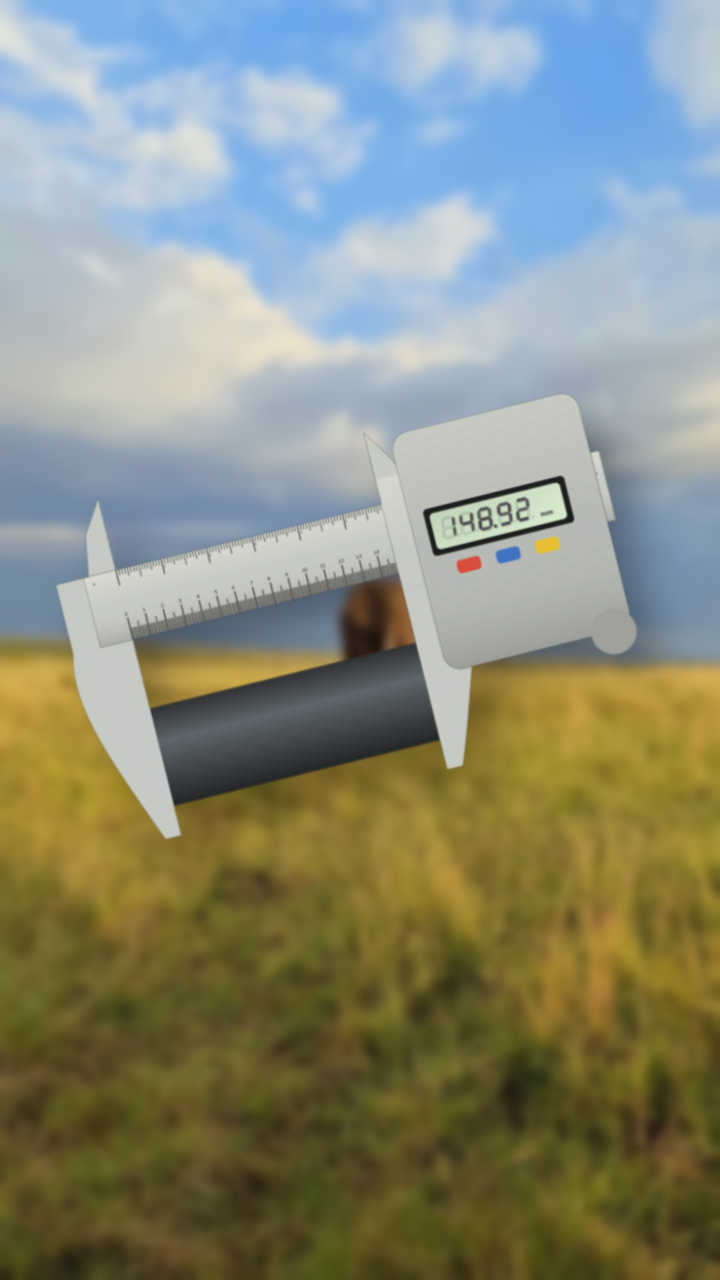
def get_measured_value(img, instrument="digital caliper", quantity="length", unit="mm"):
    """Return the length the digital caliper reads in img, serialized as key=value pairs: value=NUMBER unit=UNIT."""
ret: value=148.92 unit=mm
